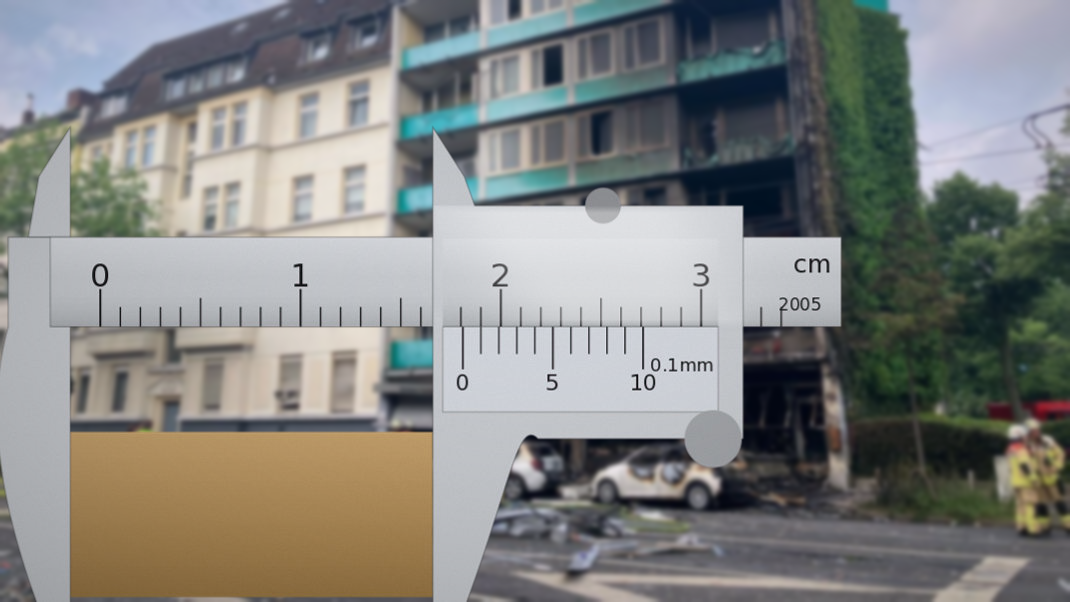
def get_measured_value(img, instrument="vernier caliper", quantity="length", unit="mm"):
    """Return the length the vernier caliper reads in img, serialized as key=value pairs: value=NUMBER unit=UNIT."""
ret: value=18.1 unit=mm
